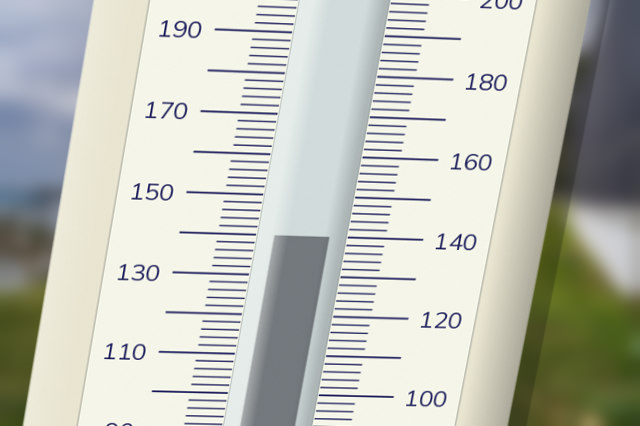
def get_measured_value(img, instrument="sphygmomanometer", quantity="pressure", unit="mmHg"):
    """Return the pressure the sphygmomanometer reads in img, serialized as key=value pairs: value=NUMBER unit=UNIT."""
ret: value=140 unit=mmHg
